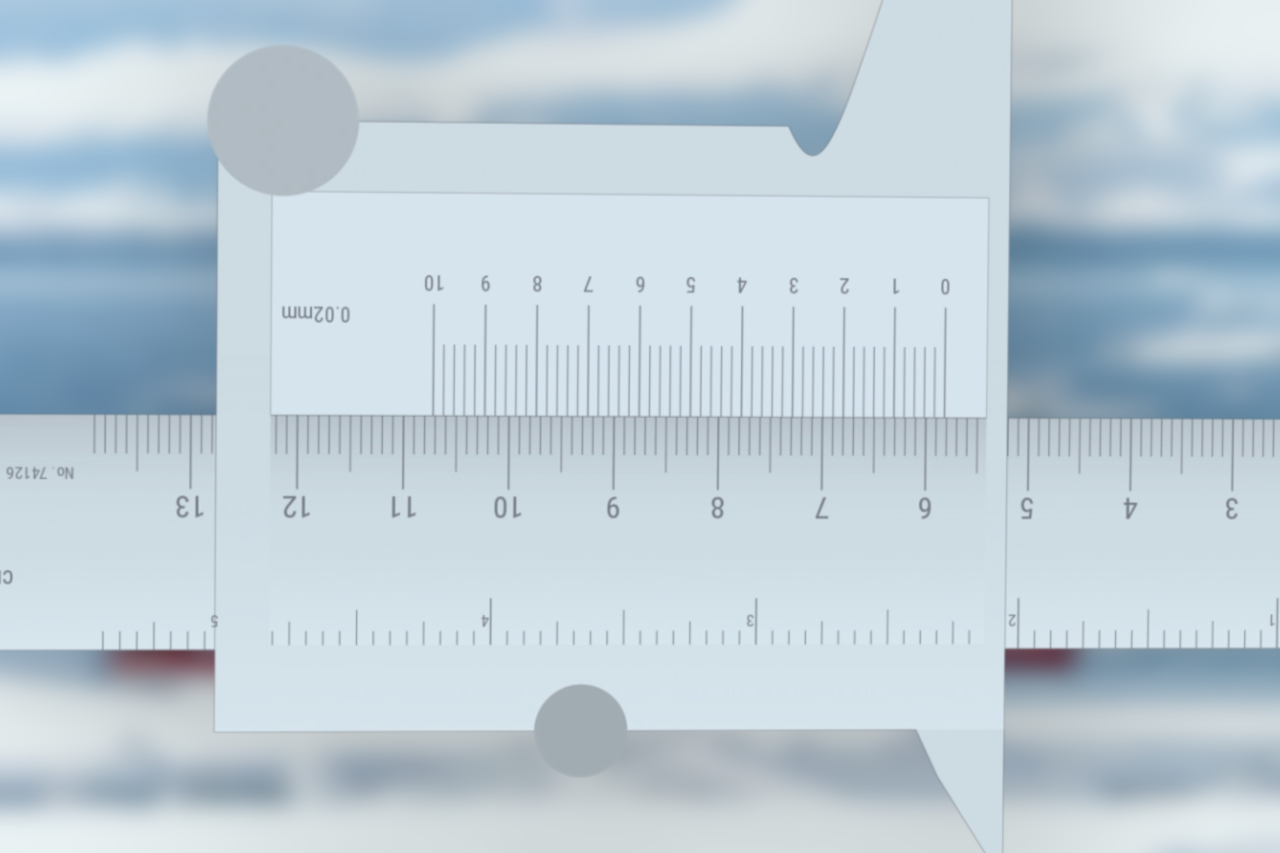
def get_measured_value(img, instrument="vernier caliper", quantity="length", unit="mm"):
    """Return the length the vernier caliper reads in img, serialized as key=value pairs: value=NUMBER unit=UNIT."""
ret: value=58.2 unit=mm
